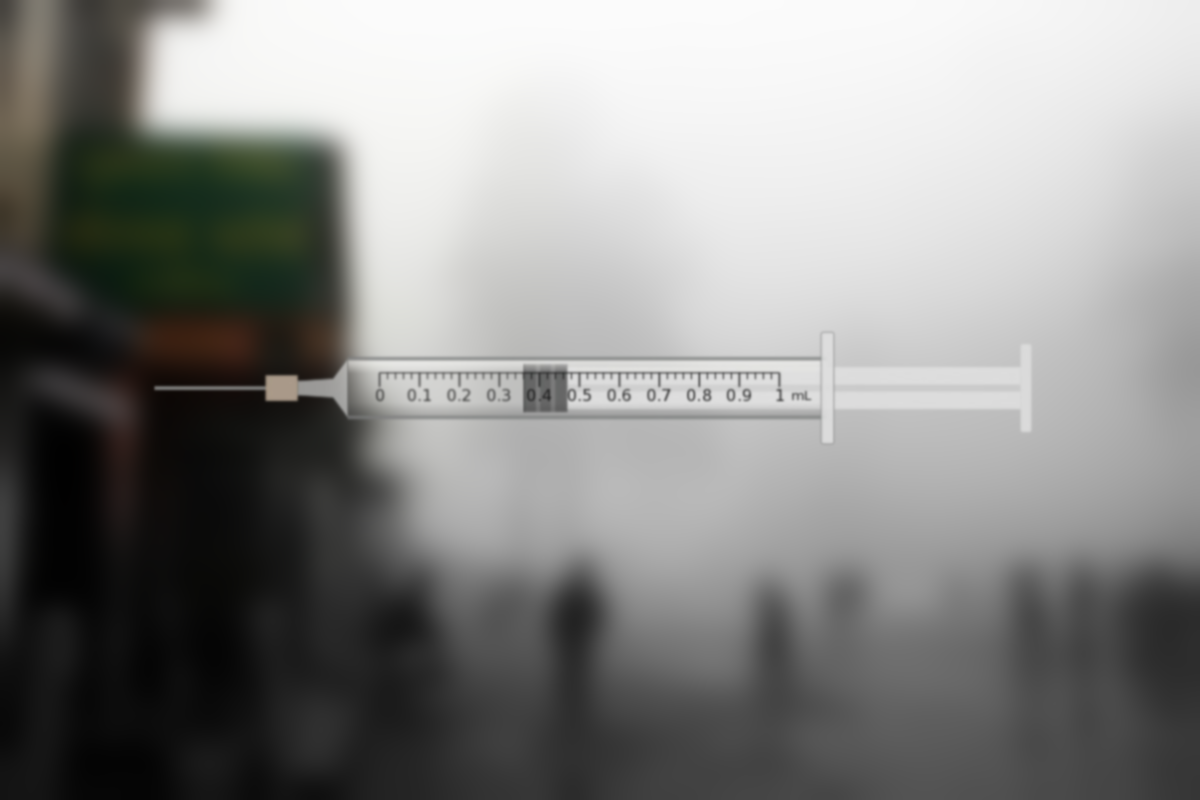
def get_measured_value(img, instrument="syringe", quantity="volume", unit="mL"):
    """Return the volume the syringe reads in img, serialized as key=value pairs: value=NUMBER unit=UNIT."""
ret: value=0.36 unit=mL
